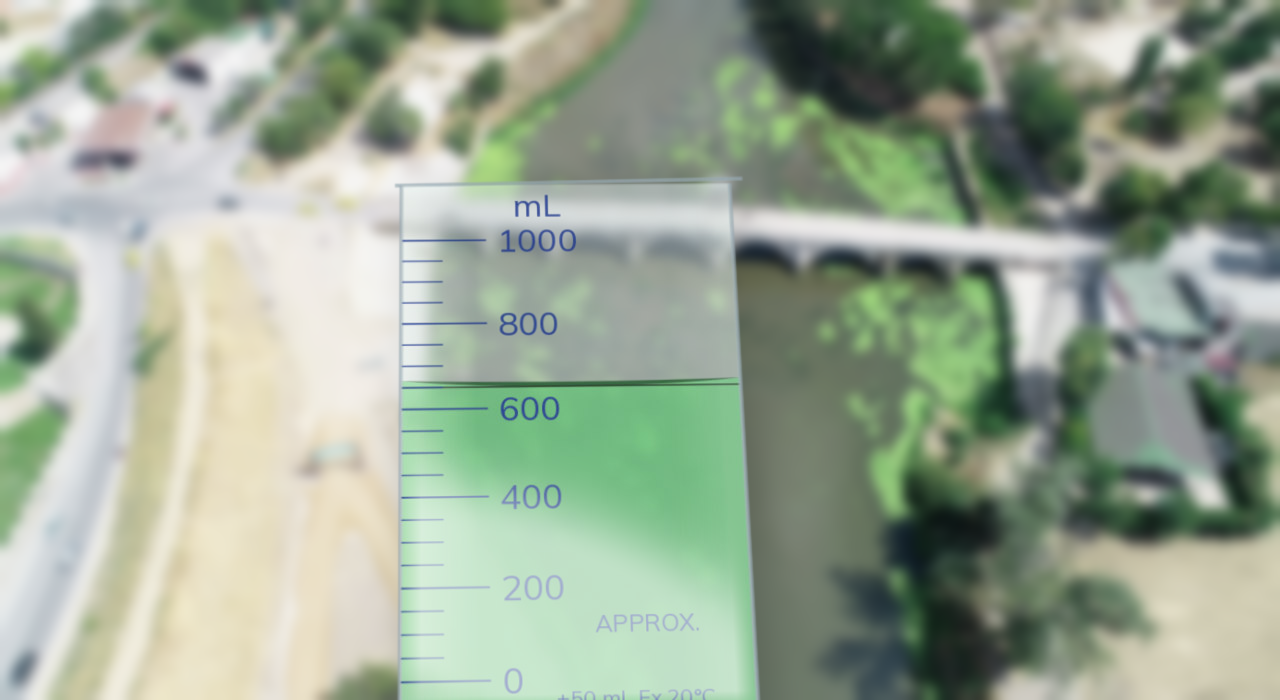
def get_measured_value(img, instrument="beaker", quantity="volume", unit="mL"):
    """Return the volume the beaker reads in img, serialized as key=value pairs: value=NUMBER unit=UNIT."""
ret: value=650 unit=mL
